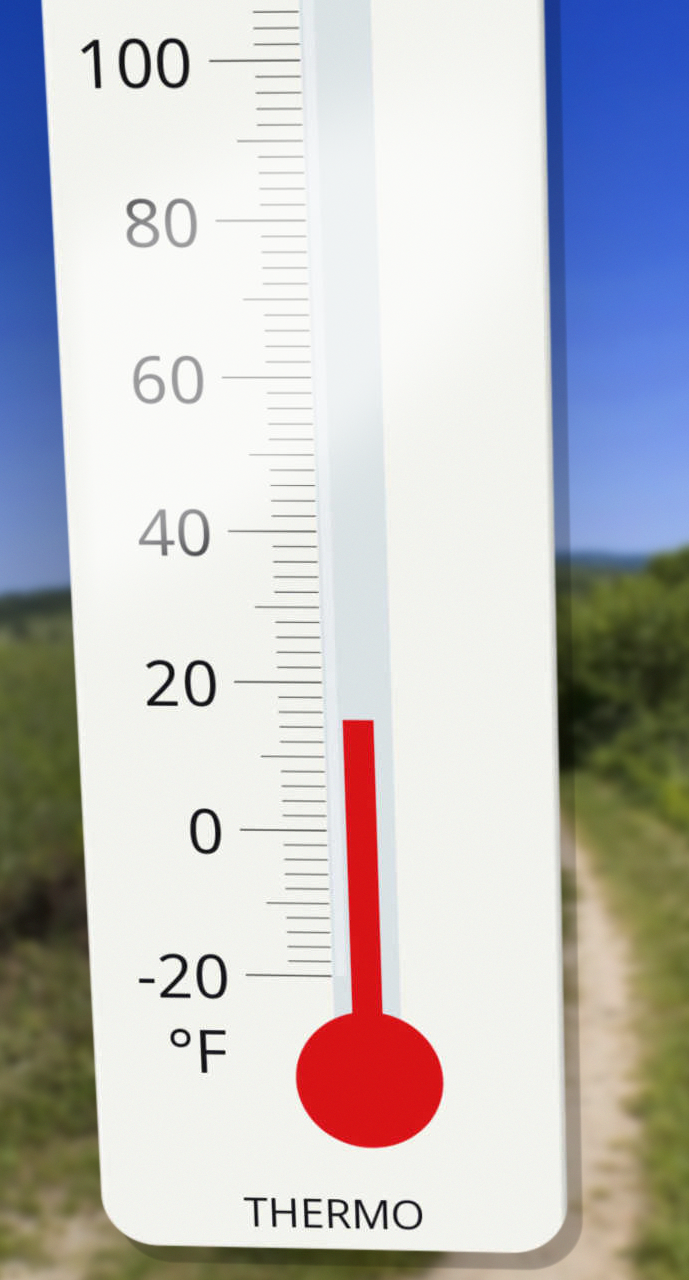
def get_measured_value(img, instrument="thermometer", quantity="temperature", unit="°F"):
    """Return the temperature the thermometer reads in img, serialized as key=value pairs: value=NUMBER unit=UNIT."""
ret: value=15 unit=°F
